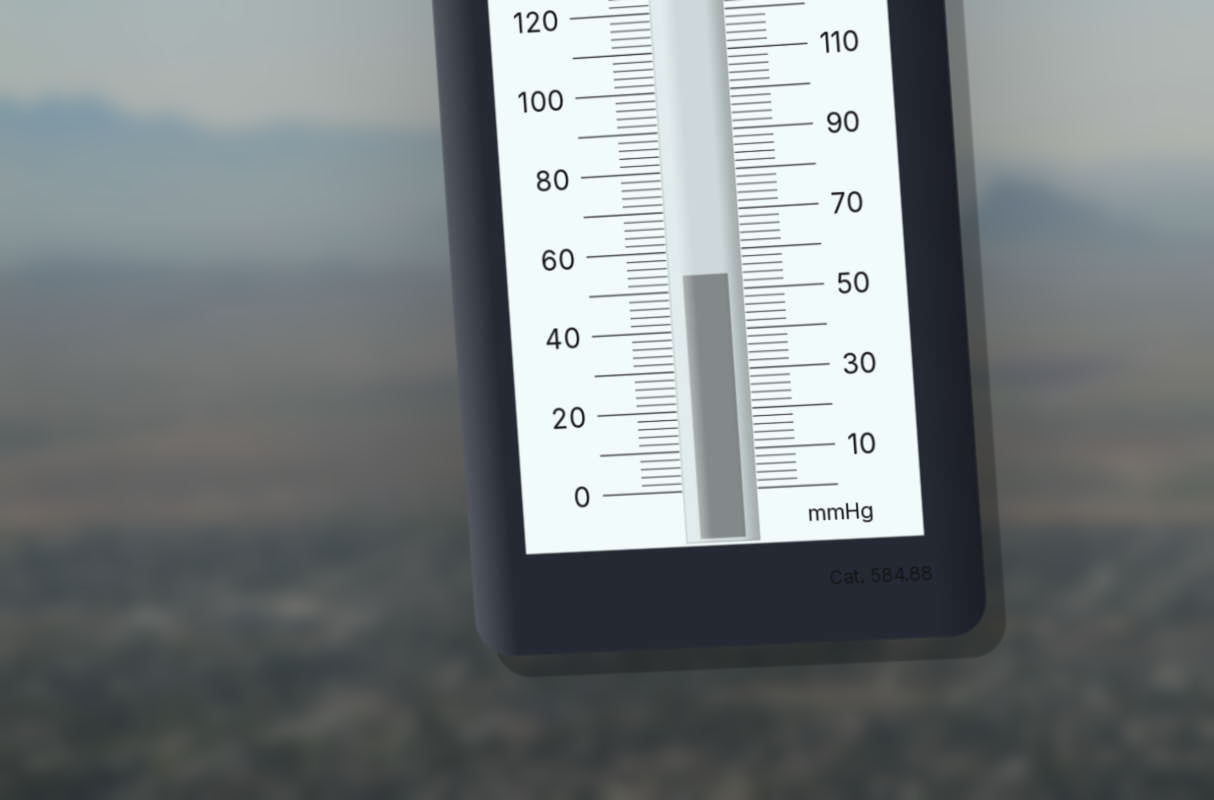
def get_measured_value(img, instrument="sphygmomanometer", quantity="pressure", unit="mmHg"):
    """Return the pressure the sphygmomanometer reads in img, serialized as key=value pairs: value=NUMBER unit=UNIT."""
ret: value=54 unit=mmHg
